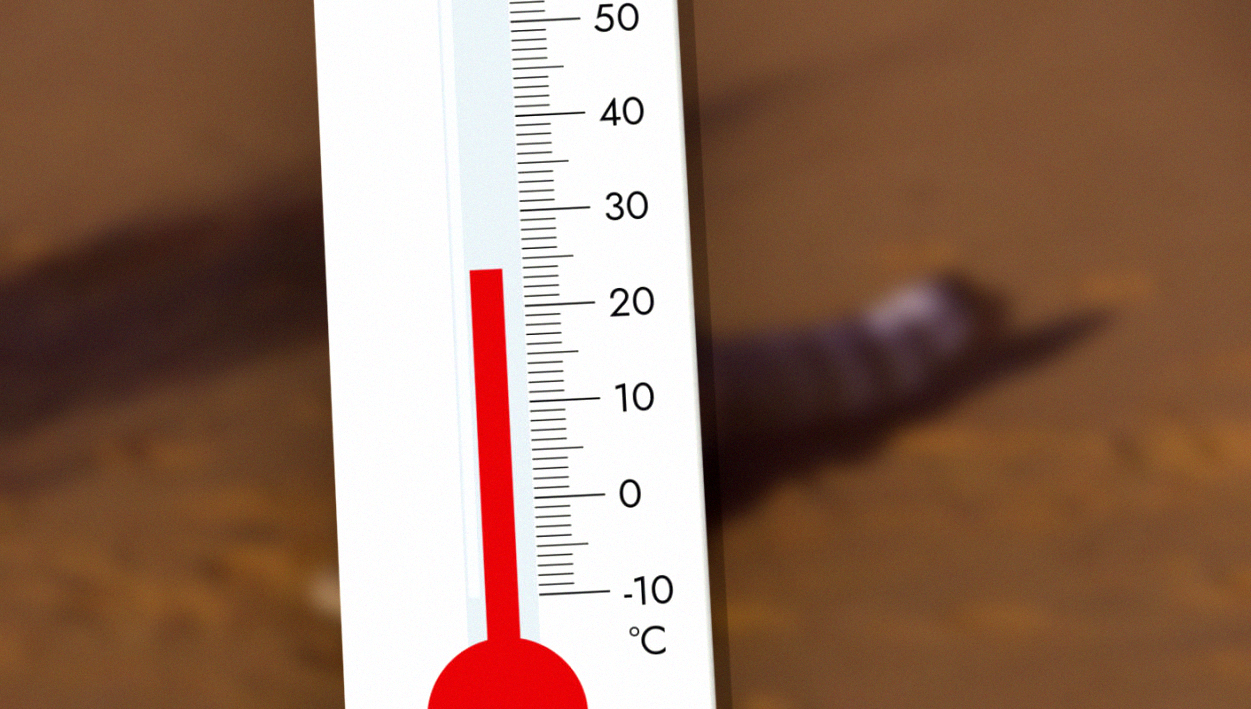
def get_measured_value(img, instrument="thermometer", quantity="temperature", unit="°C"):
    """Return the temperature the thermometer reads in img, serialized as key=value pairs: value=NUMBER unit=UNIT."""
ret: value=24 unit=°C
